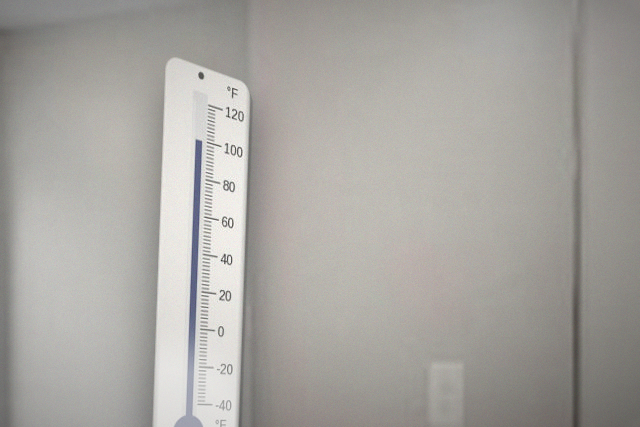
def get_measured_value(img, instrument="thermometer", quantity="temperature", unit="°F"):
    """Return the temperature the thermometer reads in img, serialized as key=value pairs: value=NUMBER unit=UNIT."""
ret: value=100 unit=°F
